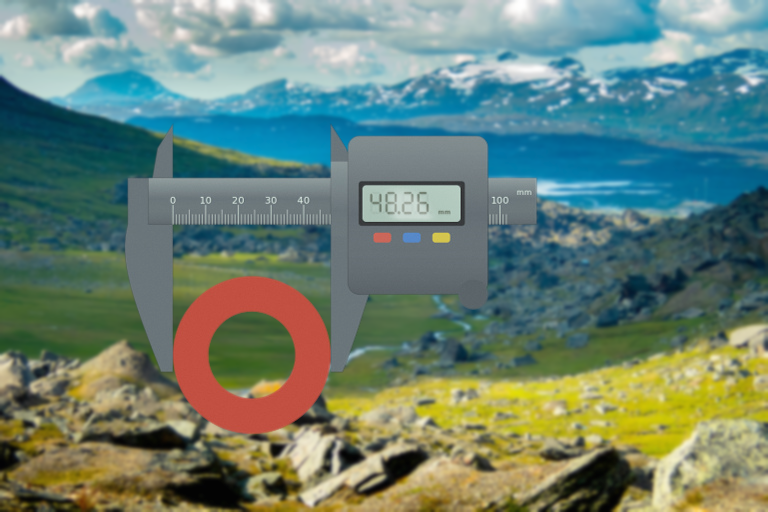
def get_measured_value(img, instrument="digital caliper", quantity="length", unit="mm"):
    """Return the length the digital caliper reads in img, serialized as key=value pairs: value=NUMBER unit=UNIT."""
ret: value=48.26 unit=mm
